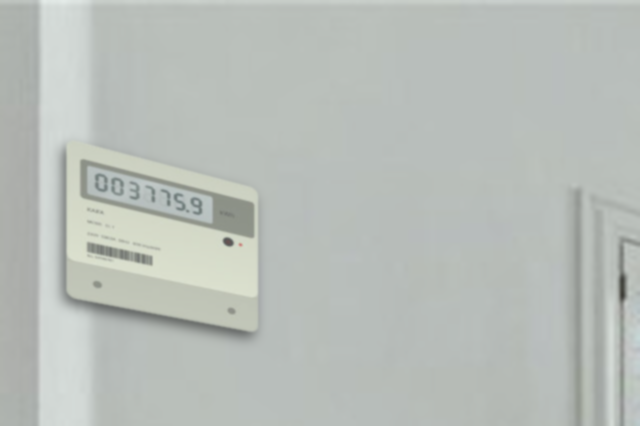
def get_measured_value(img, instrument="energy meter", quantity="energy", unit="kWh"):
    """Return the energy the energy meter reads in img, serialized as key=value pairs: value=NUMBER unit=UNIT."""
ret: value=3775.9 unit=kWh
